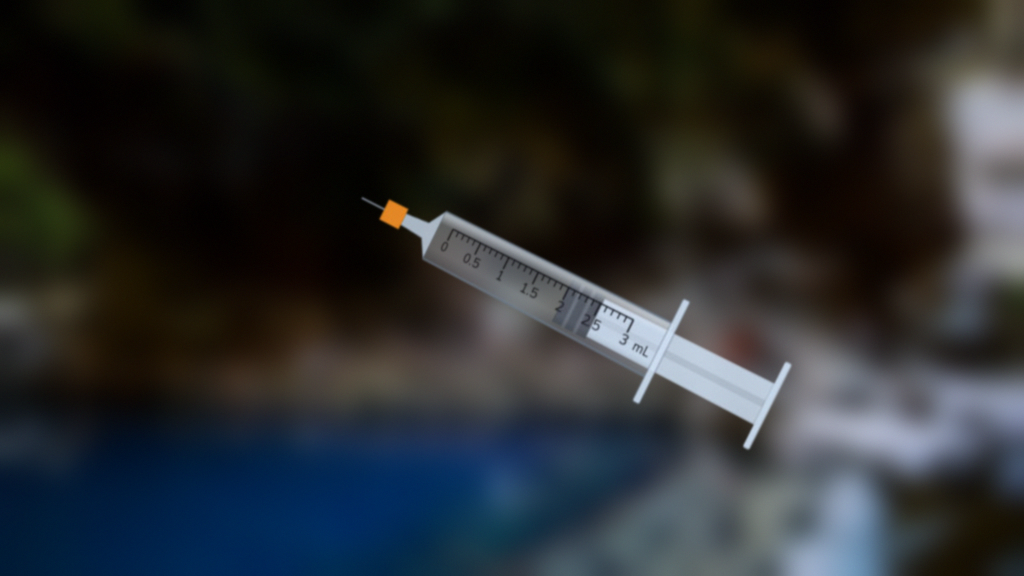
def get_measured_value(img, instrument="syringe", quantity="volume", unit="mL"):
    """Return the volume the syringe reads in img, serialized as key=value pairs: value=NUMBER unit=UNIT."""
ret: value=2 unit=mL
